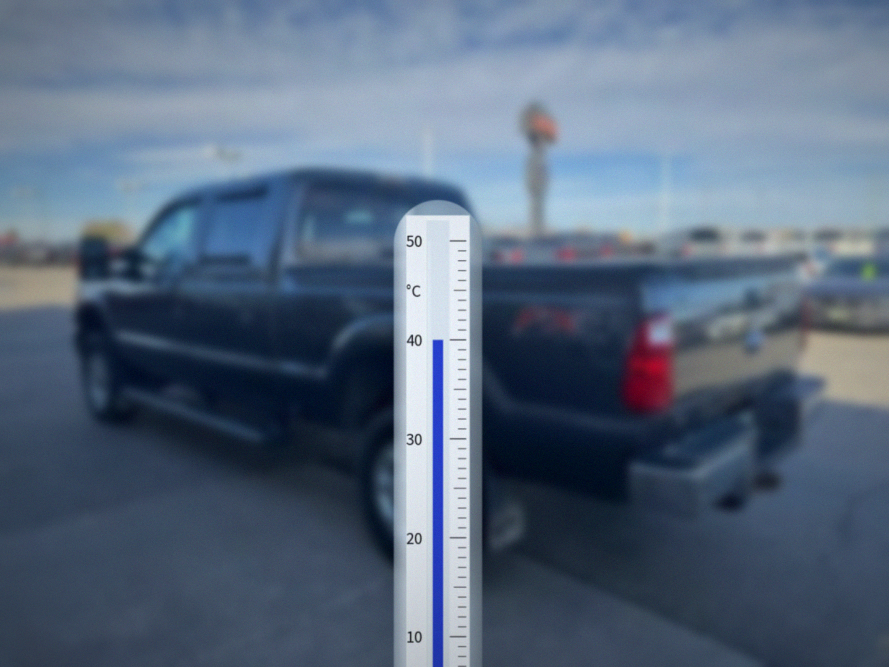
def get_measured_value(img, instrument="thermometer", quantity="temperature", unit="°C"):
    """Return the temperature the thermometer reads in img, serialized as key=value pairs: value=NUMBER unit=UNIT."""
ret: value=40 unit=°C
